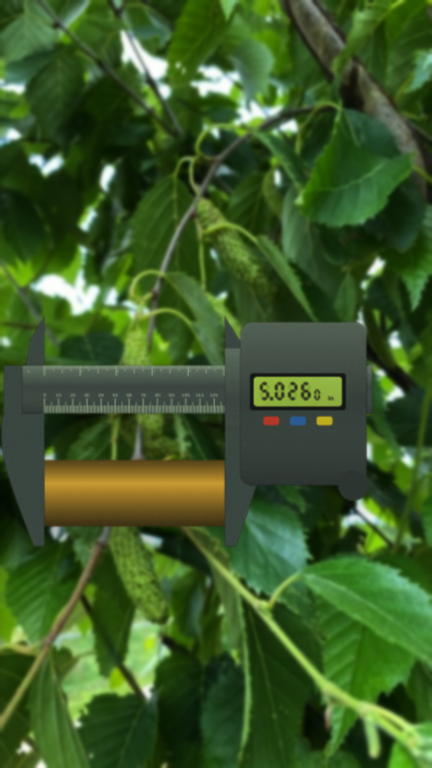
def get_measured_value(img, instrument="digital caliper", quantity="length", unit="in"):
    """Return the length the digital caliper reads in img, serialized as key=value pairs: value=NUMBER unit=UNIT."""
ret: value=5.0260 unit=in
